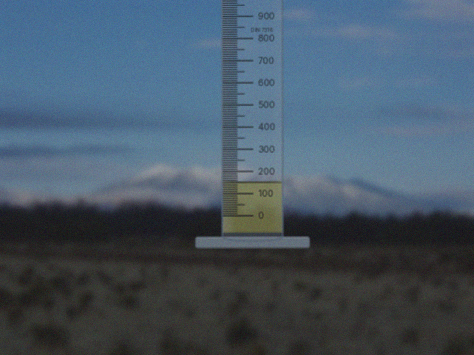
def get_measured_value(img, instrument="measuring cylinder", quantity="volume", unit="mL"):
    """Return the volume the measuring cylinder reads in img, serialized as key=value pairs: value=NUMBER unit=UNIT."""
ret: value=150 unit=mL
